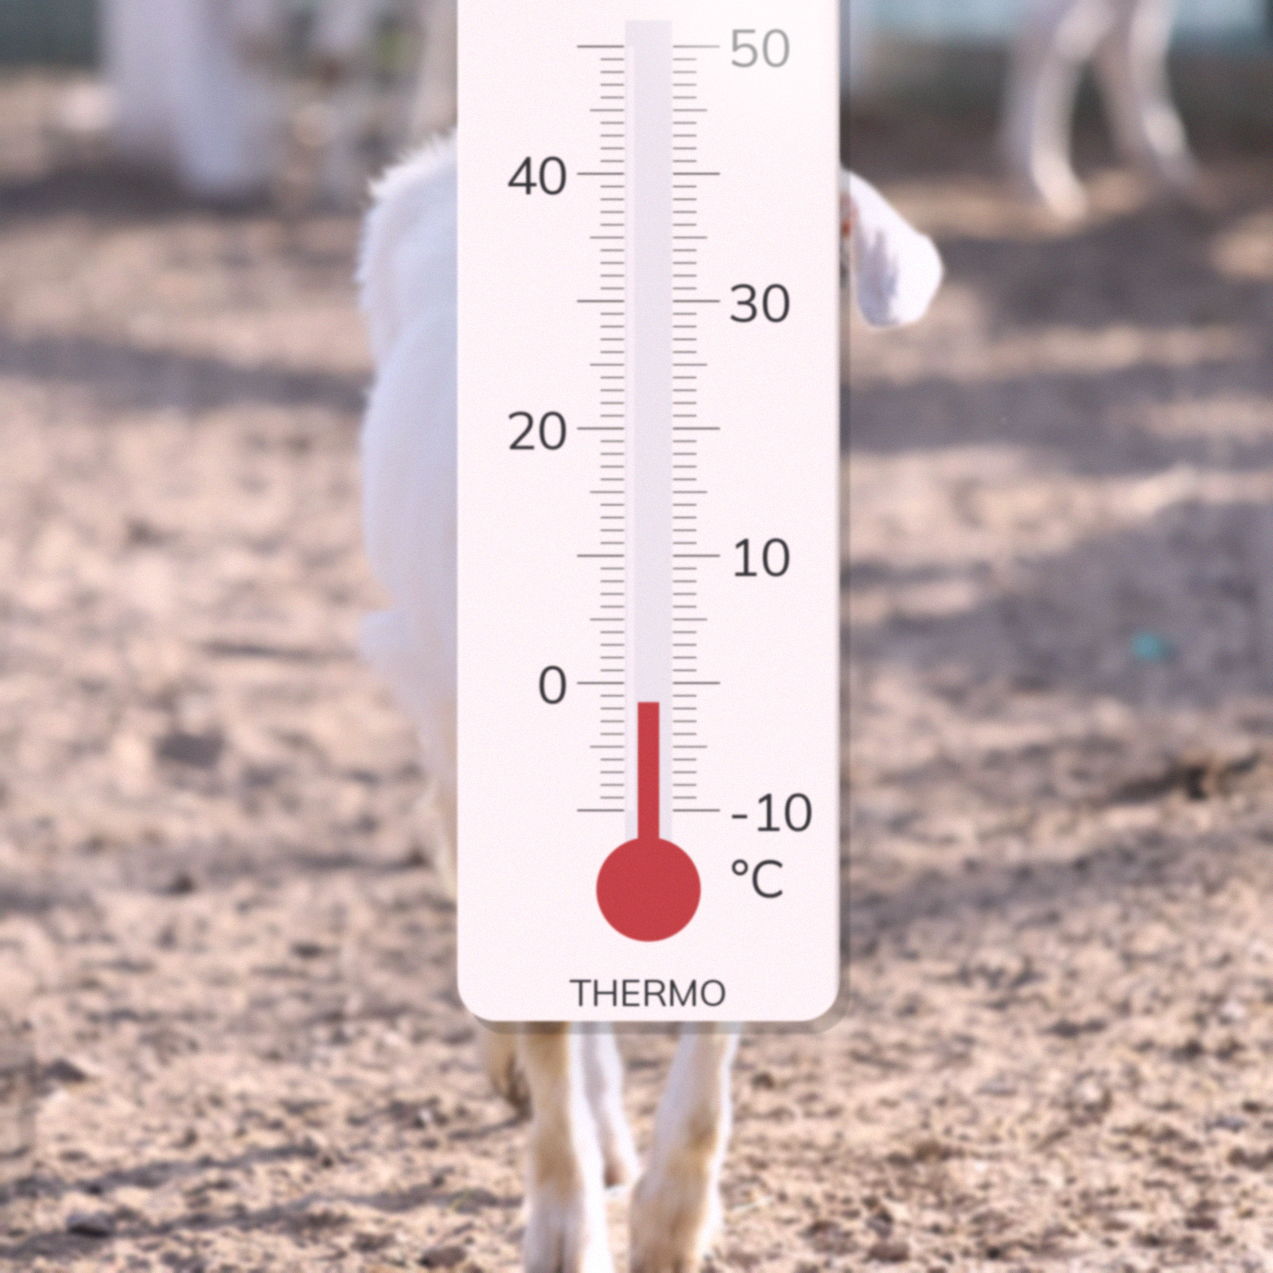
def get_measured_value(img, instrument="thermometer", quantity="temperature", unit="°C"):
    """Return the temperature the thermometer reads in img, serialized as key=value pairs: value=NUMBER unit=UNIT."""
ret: value=-1.5 unit=°C
